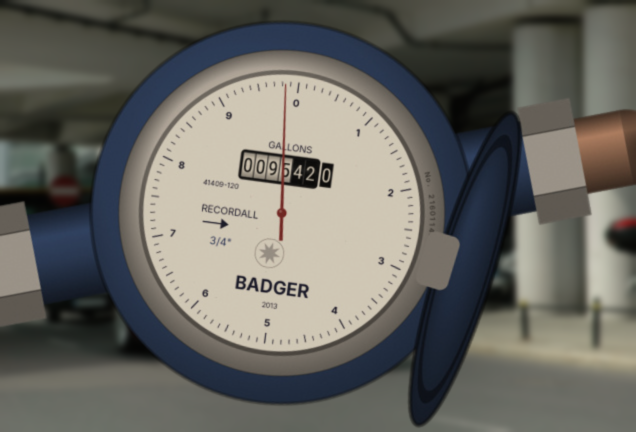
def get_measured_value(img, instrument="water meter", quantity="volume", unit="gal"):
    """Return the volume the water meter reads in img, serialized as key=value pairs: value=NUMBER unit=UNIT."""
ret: value=95419.8 unit=gal
